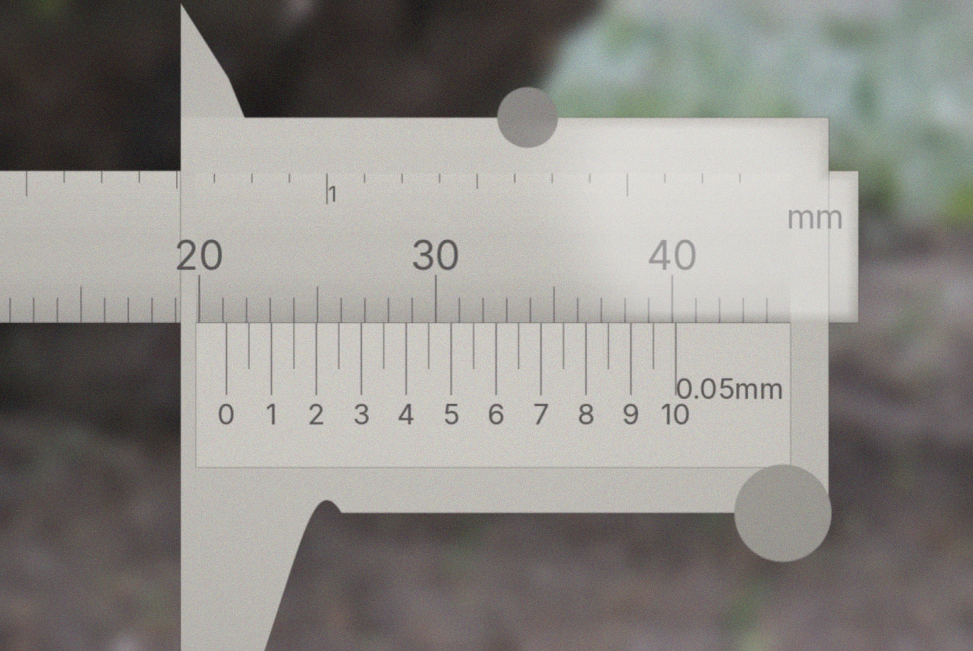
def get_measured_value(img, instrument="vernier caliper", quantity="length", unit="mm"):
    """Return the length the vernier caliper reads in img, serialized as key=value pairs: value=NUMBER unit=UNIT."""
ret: value=21.15 unit=mm
